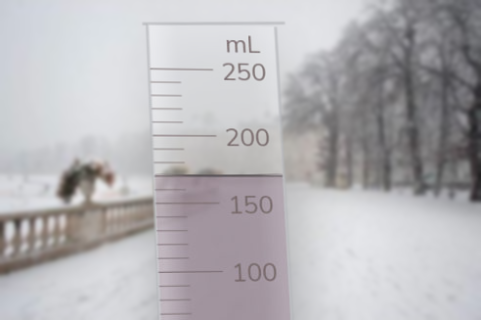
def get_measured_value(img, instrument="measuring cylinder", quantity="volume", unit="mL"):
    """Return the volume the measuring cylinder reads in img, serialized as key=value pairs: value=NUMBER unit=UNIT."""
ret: value=170 unit=mL
